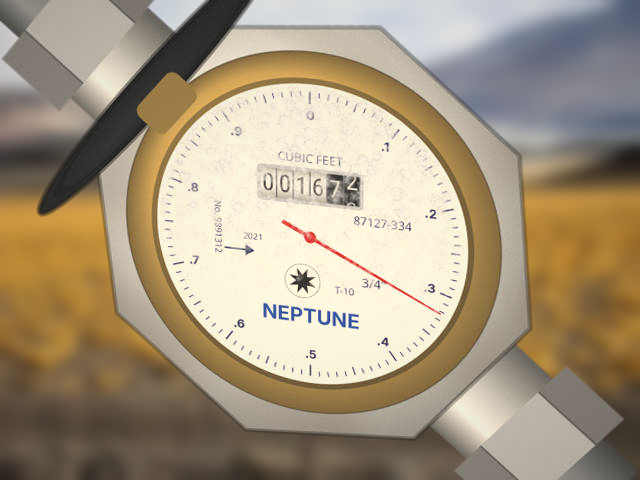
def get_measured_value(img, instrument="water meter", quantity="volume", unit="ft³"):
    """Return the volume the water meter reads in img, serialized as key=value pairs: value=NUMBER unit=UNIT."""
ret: value=1672.32 unit=ft³
